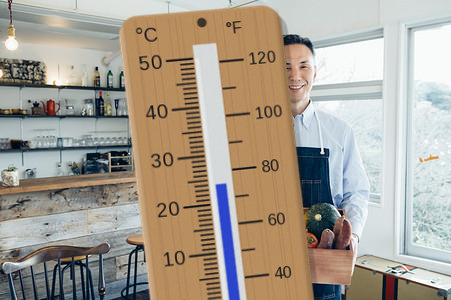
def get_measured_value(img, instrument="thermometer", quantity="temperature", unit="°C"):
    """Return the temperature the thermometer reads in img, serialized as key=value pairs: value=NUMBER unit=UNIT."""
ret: value=24 unit=°C
